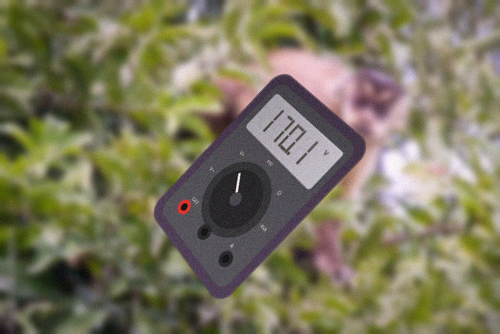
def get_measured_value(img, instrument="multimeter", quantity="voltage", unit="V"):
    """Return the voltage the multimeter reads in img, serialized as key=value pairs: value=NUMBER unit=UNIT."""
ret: value=170.1 unit=V
